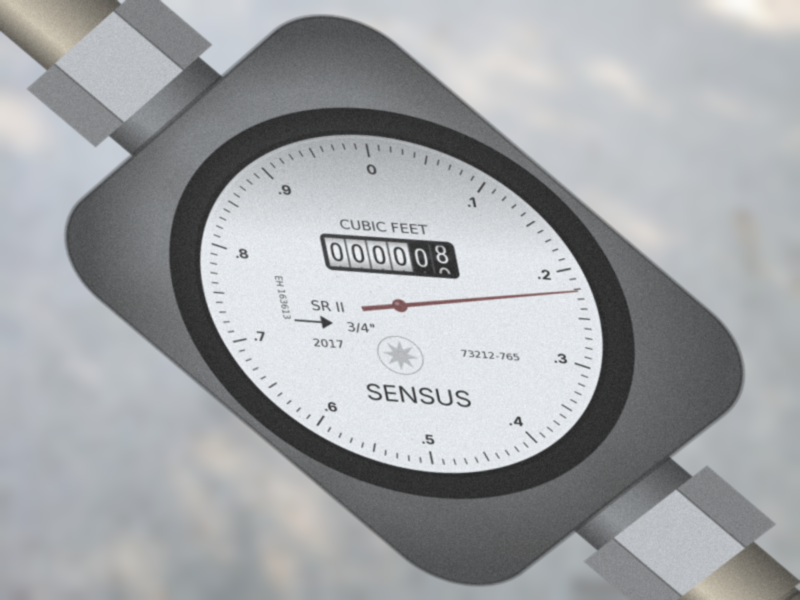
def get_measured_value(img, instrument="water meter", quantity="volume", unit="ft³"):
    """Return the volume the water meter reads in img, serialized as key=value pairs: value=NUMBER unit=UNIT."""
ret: value=8.22 unit=ft³
